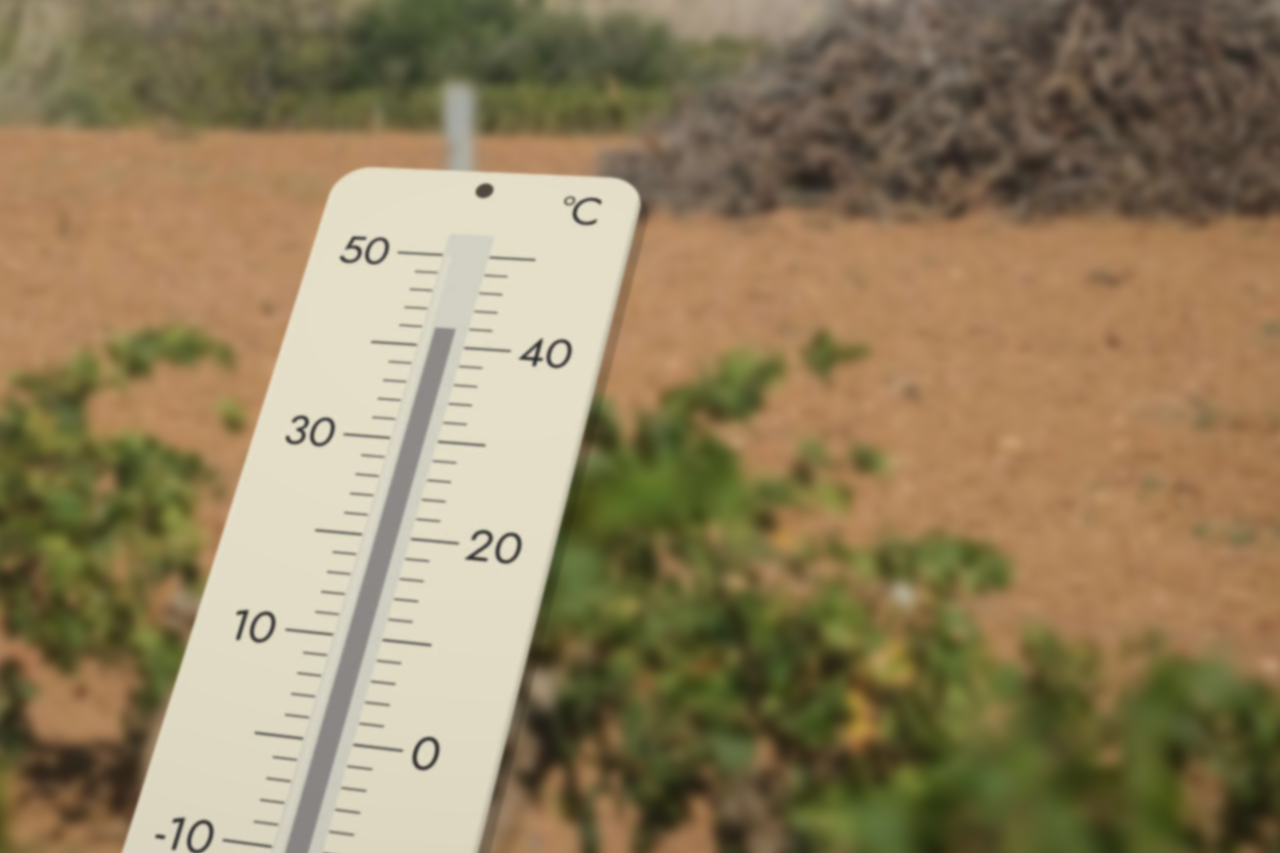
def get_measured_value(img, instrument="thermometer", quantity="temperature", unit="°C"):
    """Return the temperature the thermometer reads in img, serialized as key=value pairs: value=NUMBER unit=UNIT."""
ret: value=42 unit=°C
